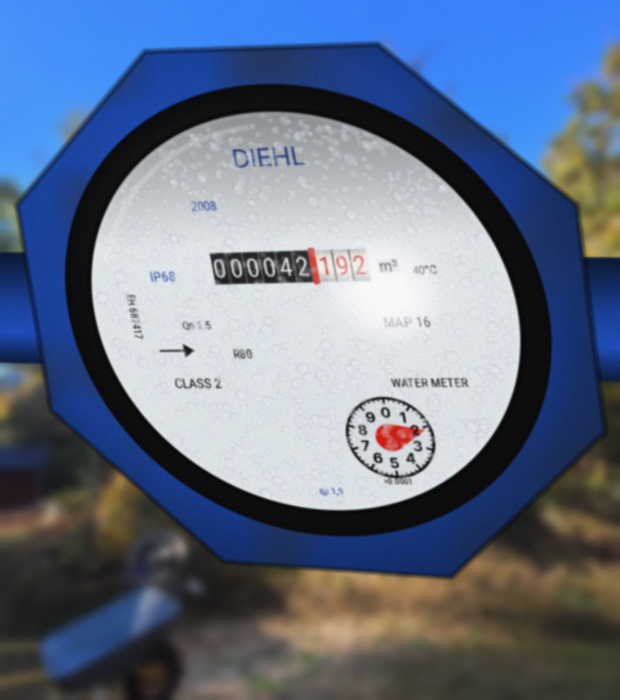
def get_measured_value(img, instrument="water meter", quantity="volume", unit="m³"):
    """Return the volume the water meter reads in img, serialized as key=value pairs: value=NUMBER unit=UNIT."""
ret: value=42.1922 unit=m³
